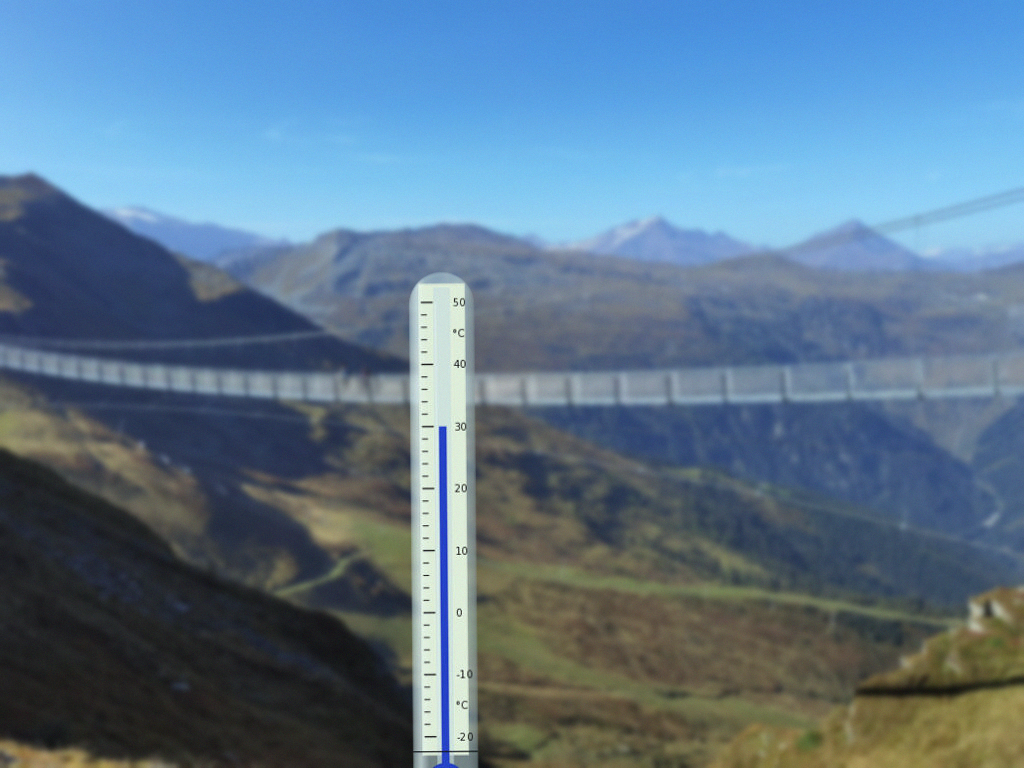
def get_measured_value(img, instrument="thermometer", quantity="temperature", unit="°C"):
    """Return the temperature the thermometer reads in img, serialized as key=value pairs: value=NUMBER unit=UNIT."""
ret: value=30 unit=°C
